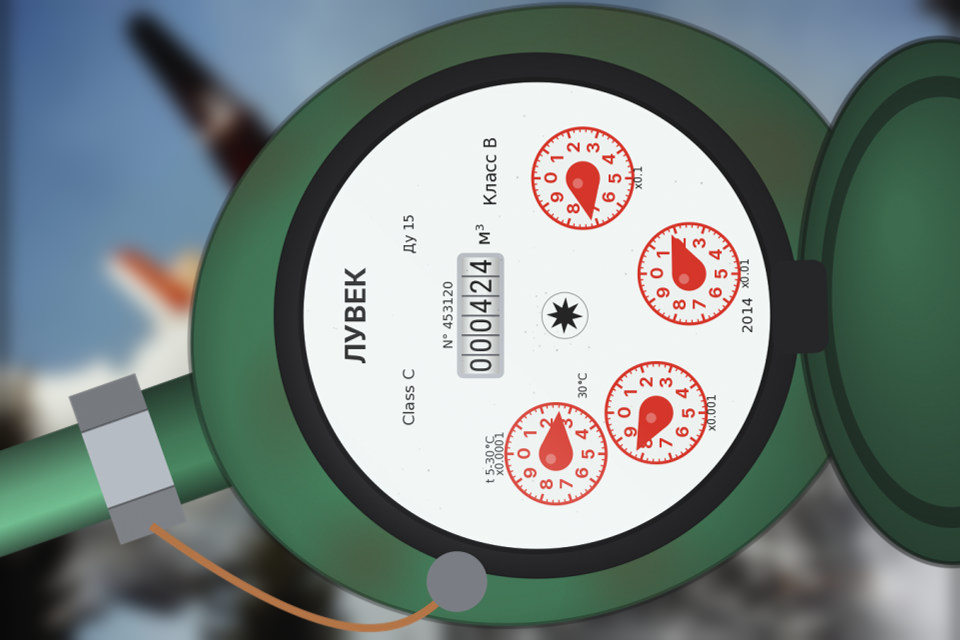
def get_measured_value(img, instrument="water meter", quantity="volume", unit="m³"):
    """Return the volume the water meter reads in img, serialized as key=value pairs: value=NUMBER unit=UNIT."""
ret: value=424.7182 unit=m³
